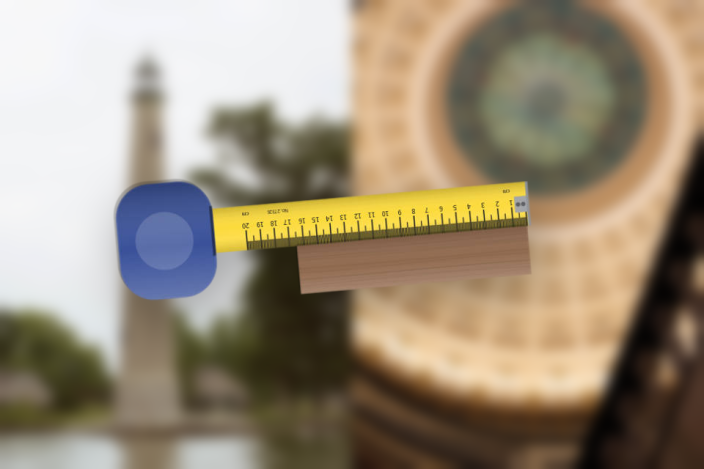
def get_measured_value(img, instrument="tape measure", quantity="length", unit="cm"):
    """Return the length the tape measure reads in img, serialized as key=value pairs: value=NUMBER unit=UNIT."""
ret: value=16.5 unit=cm
